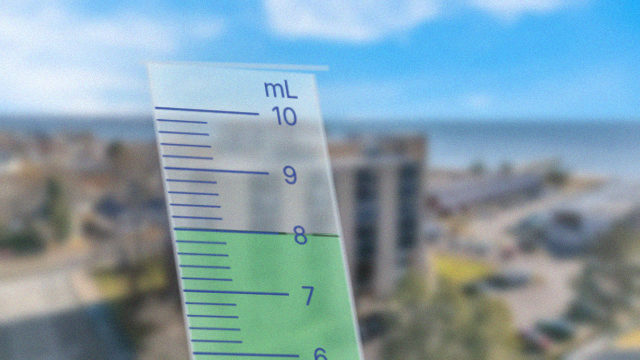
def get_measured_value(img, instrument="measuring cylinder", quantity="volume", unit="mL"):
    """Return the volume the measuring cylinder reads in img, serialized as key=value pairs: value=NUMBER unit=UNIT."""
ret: value=8 unit=mL
